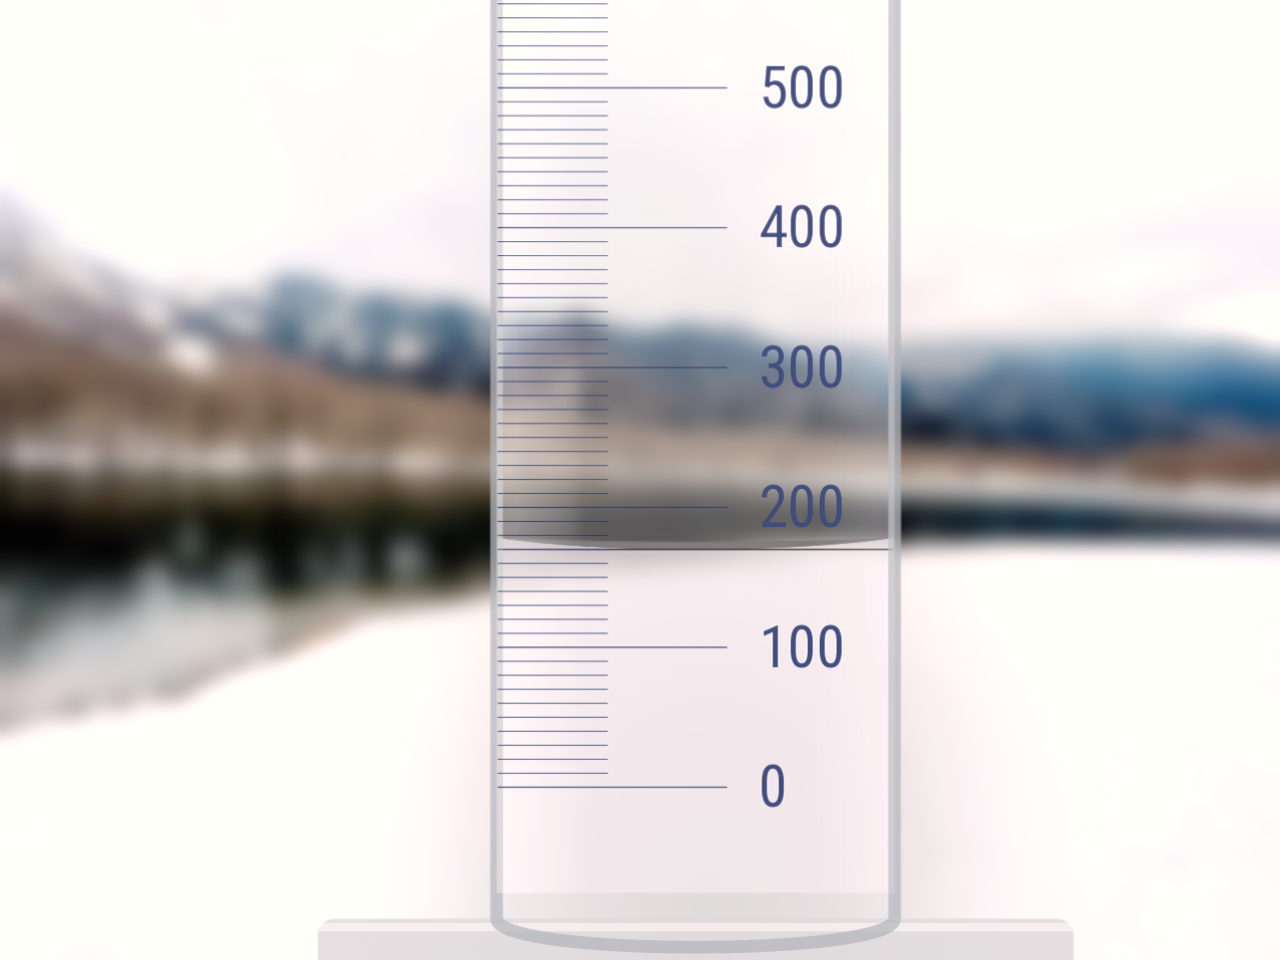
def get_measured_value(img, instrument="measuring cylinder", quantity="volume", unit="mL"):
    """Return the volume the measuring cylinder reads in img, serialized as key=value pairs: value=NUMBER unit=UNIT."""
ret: value=170 unit=mL
